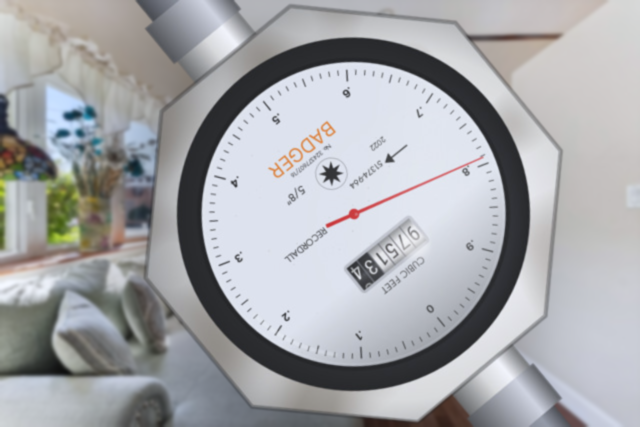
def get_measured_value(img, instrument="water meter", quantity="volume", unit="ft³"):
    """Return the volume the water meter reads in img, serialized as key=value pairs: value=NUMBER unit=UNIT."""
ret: value=975133.79 unit=ft³
